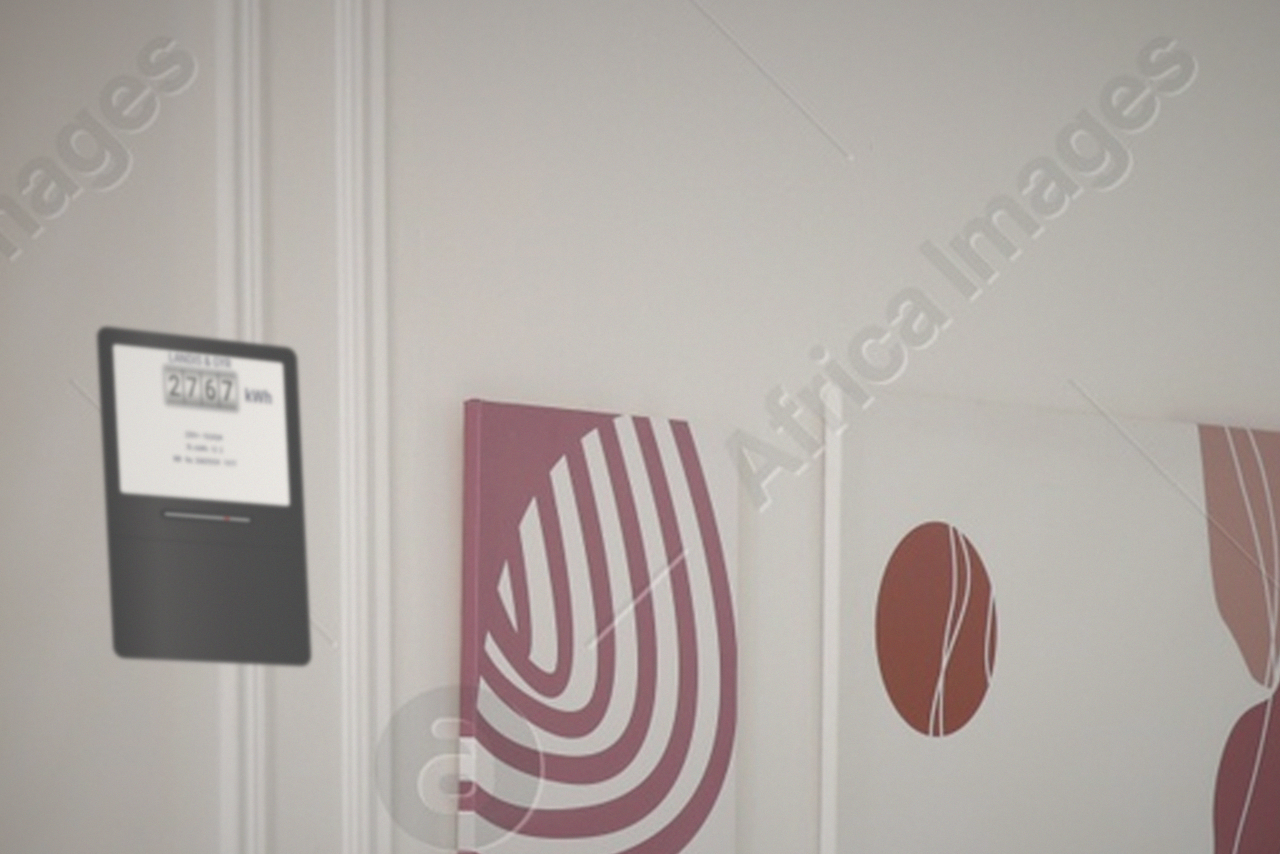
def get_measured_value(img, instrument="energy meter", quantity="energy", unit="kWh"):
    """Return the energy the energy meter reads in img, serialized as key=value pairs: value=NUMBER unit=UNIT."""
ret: value=2767 unit=kWh
